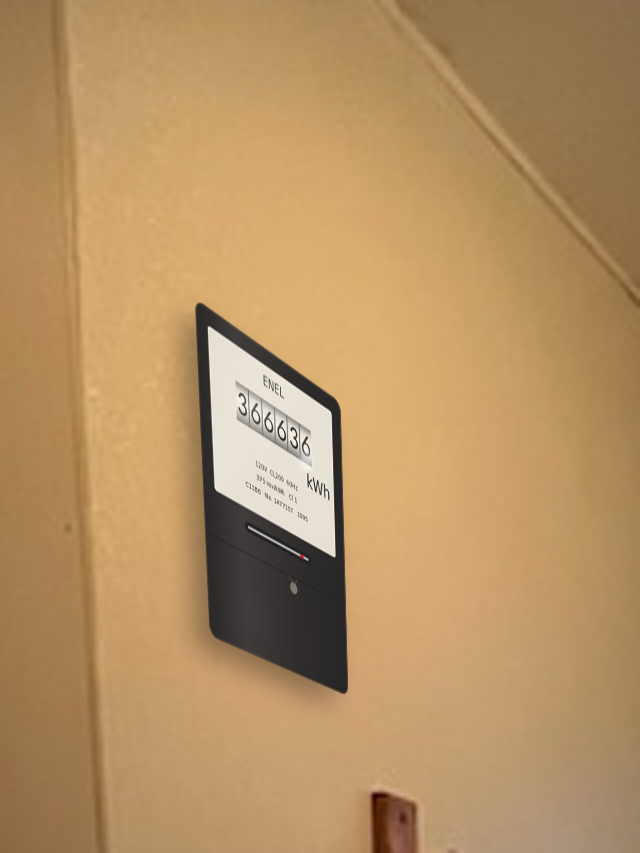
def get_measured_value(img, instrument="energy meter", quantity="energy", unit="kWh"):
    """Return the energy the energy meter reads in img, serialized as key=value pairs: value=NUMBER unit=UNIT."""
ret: value=366636 unit=kWh
